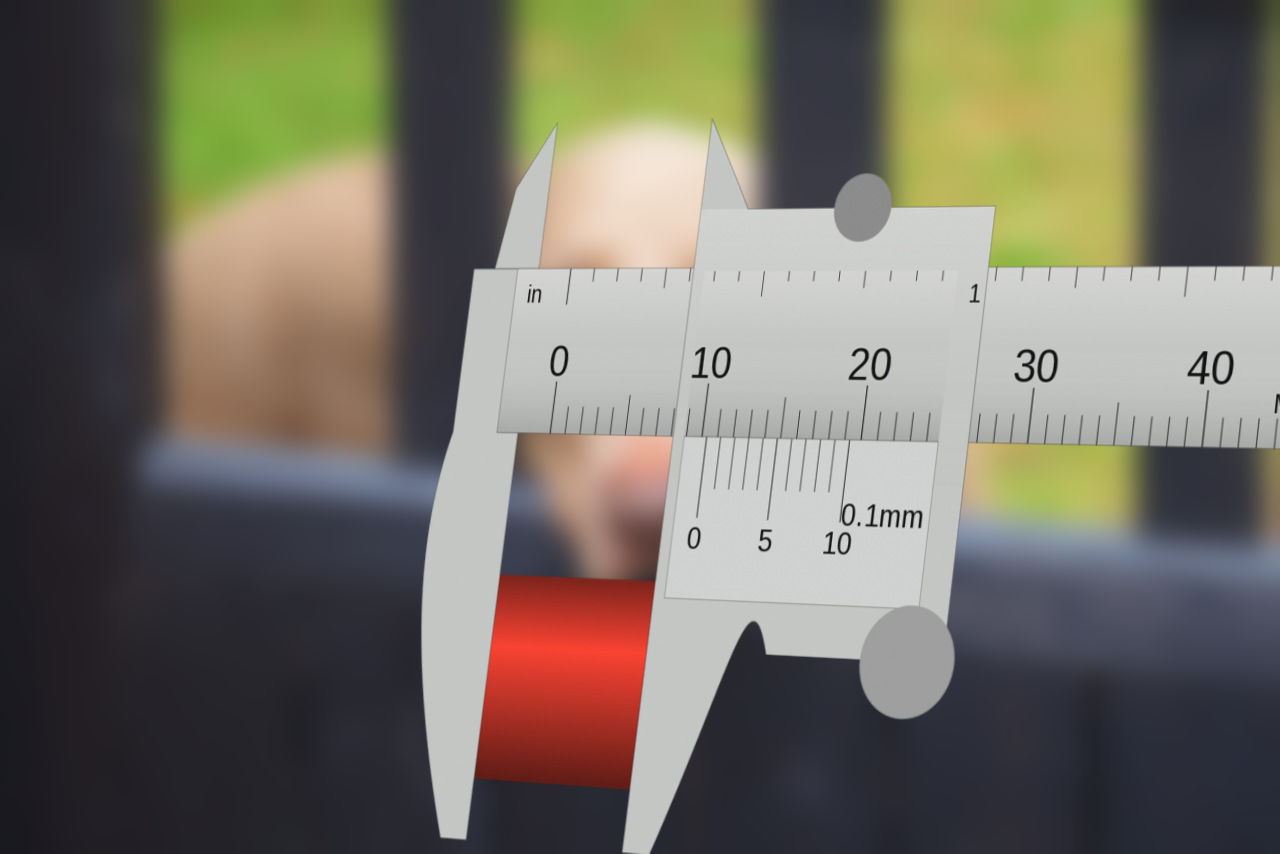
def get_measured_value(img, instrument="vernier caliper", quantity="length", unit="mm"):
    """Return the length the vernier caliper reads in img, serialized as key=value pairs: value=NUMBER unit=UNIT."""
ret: value=10.3 unit=mm
